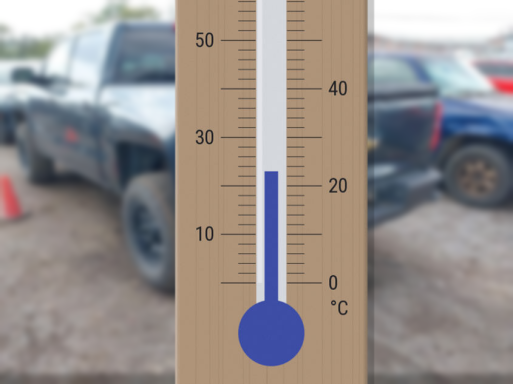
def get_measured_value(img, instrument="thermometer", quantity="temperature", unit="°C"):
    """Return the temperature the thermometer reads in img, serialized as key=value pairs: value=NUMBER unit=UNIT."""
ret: value=23 unit=°C
